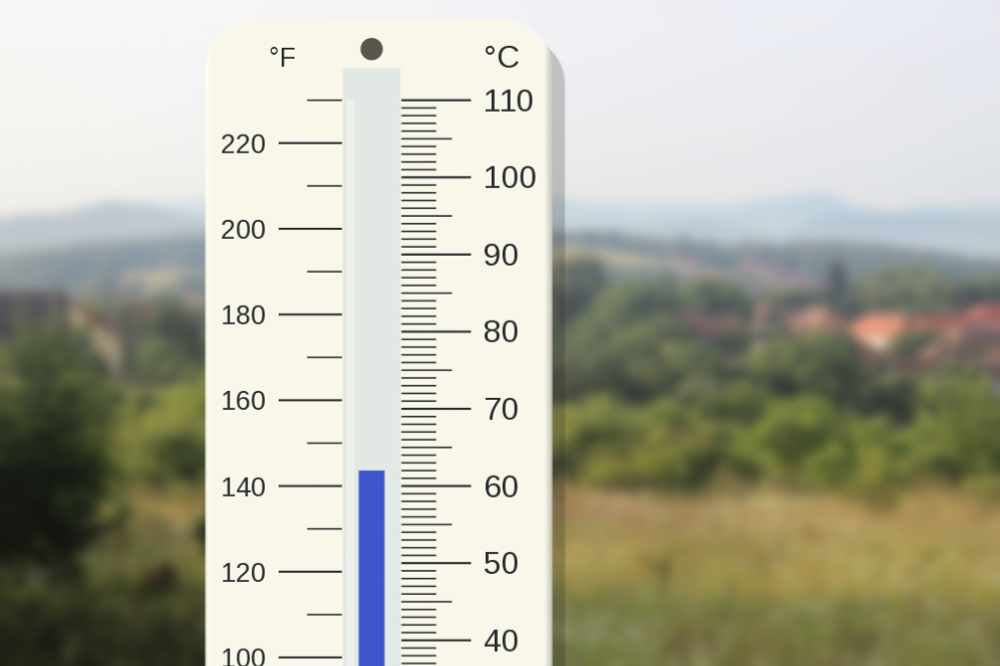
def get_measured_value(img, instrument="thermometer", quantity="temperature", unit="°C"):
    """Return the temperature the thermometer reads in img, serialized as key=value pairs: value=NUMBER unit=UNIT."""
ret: value=62 unit=°C
